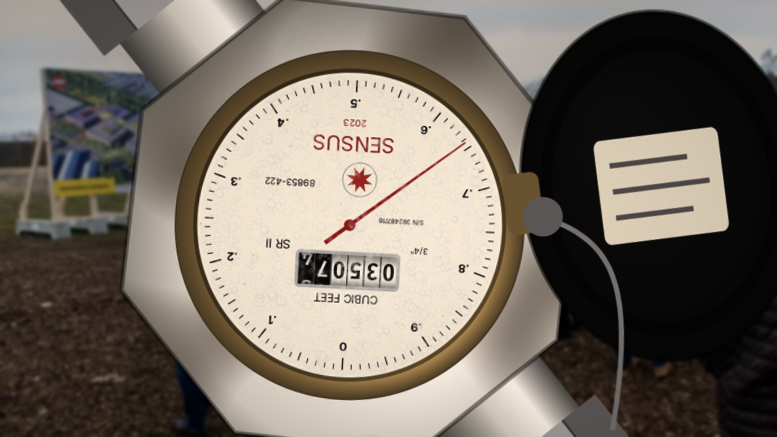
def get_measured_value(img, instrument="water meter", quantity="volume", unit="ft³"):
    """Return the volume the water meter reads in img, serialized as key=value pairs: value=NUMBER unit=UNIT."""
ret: value=35073.64 unit=ft³
